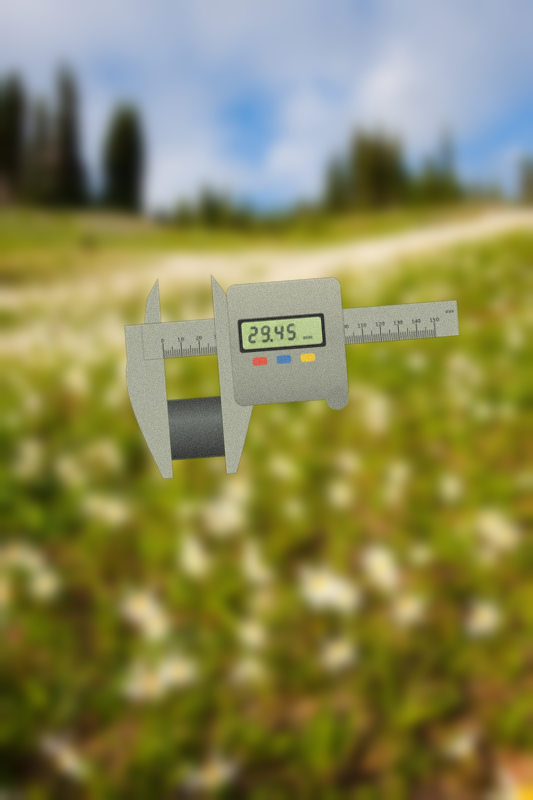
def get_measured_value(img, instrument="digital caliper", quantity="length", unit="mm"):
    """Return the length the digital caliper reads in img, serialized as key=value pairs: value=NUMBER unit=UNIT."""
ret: value=29.45 unit=mm
